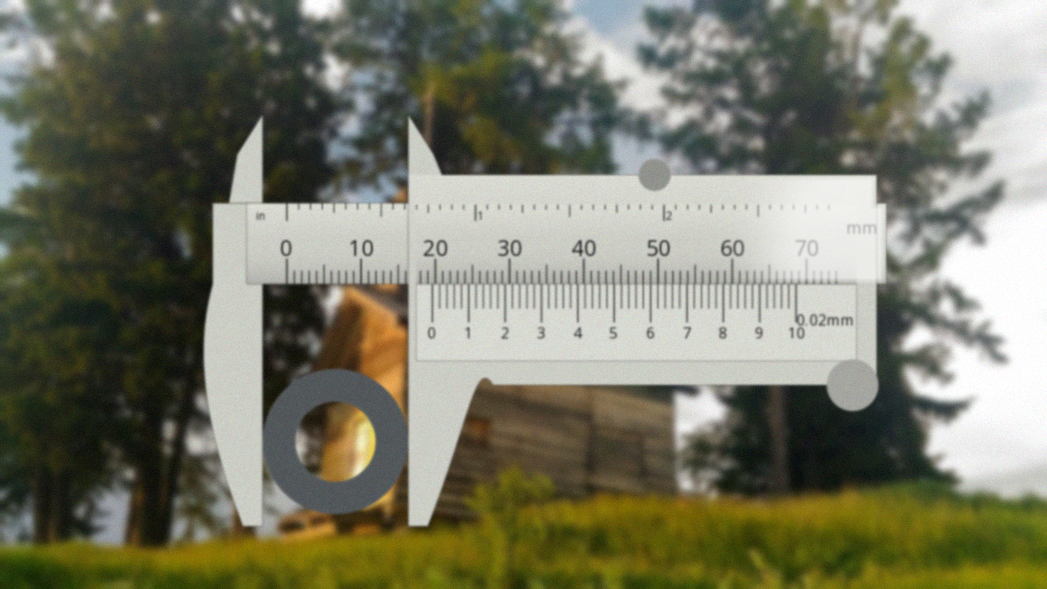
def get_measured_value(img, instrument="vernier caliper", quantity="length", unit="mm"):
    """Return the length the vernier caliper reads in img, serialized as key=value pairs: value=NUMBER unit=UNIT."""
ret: value=19.6 unit=mm
